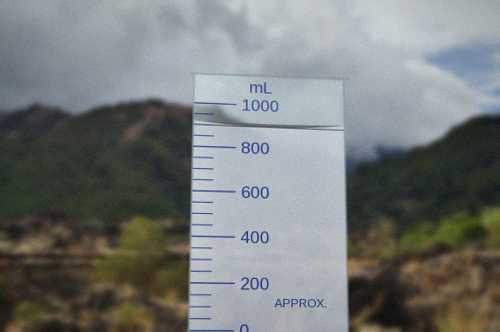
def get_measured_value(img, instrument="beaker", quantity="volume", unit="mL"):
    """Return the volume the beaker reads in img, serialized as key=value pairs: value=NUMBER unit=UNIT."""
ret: value=900 unit=mL
